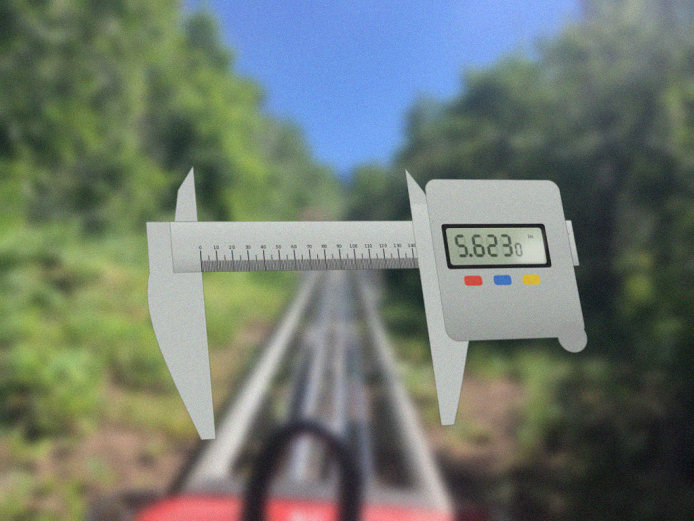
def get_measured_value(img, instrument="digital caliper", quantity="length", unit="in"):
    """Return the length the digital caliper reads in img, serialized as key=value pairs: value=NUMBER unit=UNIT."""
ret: value=5.6230 unit=in
